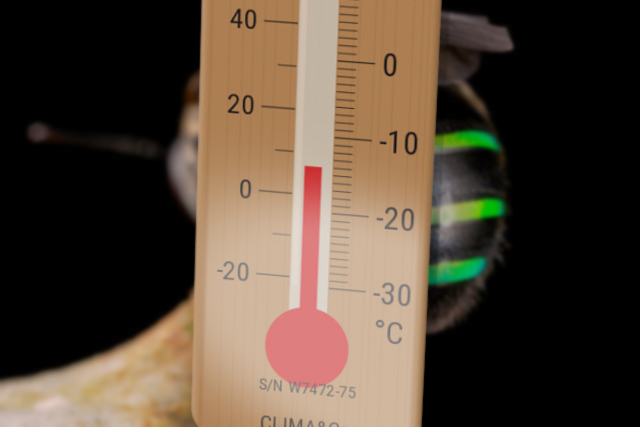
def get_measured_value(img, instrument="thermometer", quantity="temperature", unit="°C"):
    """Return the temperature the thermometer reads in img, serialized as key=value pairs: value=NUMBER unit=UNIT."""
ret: value=-14 unit=°C
